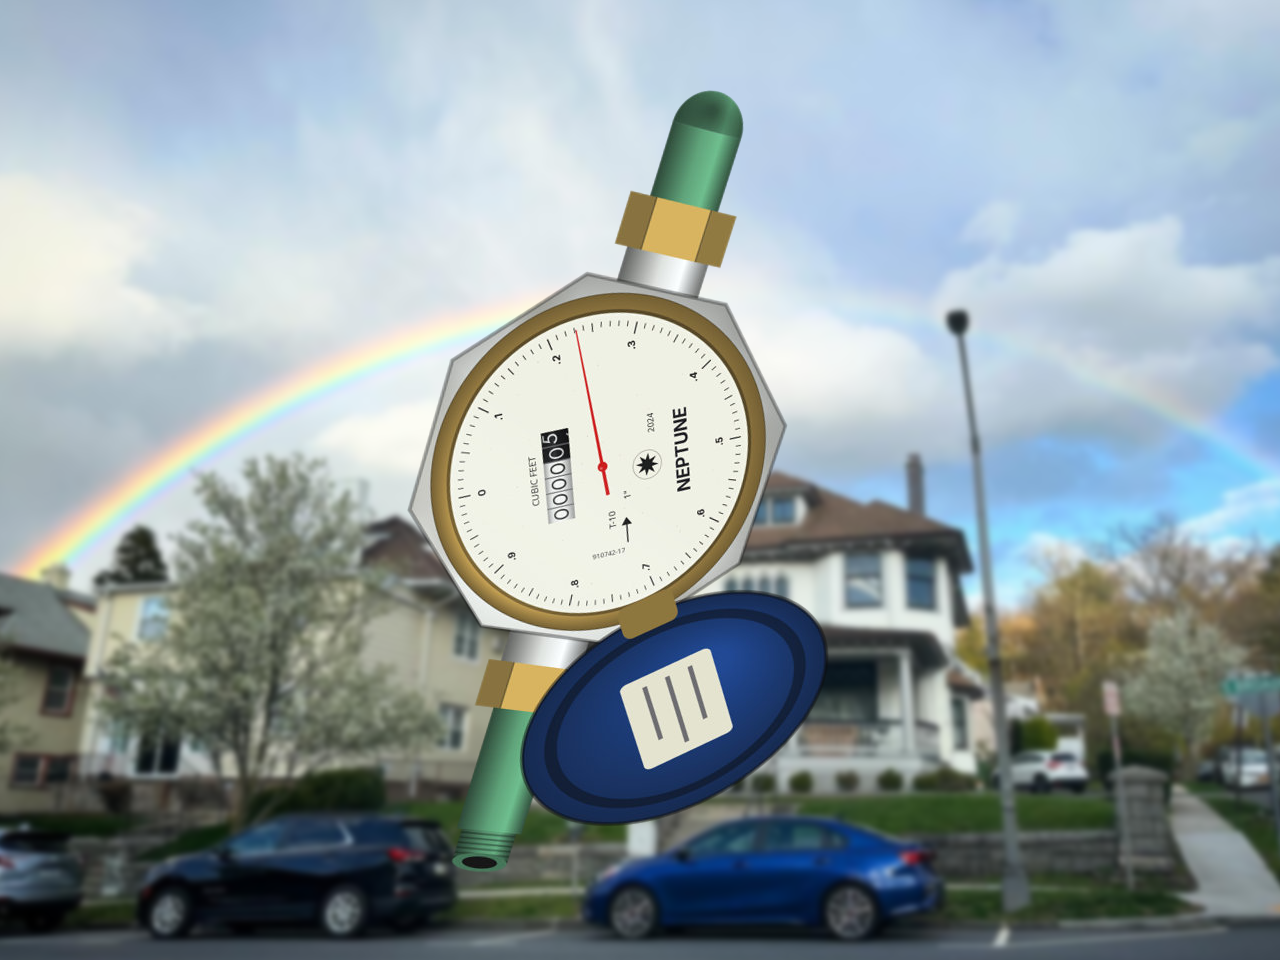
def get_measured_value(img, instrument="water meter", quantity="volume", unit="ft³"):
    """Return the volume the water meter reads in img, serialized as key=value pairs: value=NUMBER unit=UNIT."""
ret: value=5.23 unit=ft³
